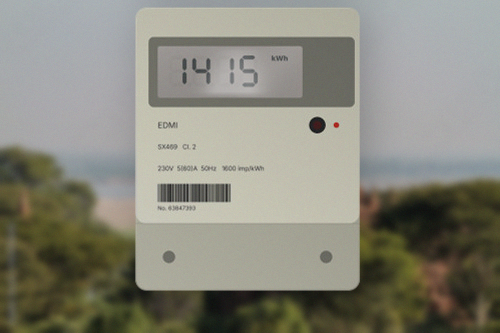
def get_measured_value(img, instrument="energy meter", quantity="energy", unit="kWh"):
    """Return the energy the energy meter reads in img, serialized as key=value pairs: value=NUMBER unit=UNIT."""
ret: value=1415 unit=kWh
